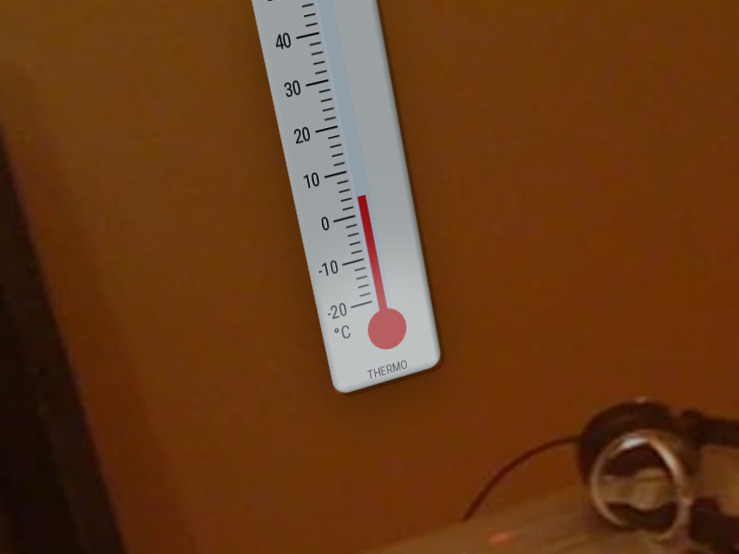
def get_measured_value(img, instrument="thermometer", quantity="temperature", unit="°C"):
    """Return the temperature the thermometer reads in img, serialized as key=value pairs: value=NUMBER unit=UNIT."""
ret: value=4 unit=°C
